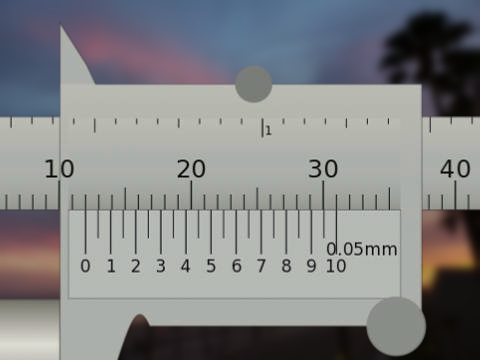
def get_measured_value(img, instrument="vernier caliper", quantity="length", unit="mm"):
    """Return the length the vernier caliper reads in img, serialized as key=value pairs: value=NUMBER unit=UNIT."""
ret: value=12.0 unit=mm
